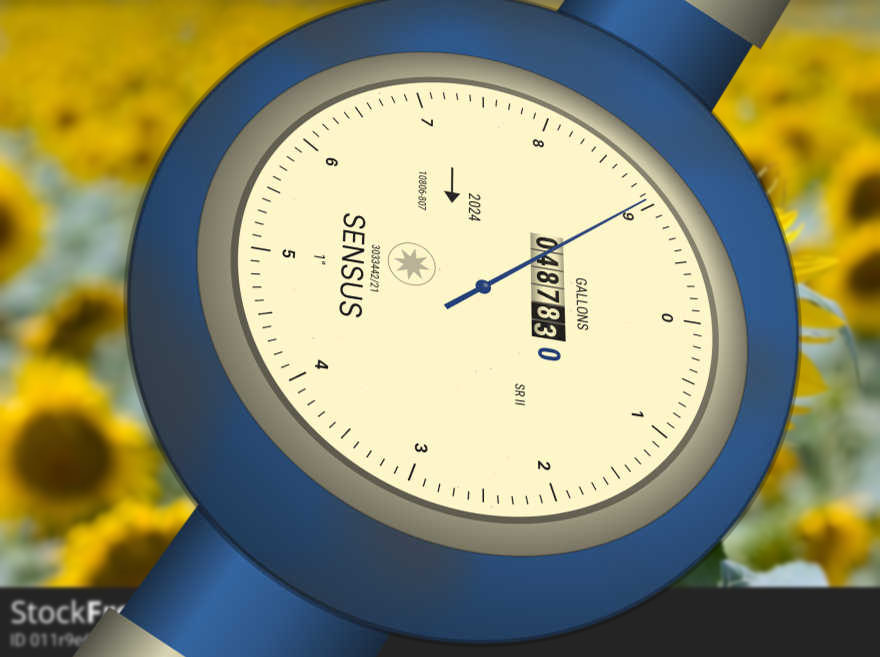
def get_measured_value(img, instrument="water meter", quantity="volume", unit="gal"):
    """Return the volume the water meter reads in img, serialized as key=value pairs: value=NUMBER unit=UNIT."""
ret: value=487828.9 unit=gal
